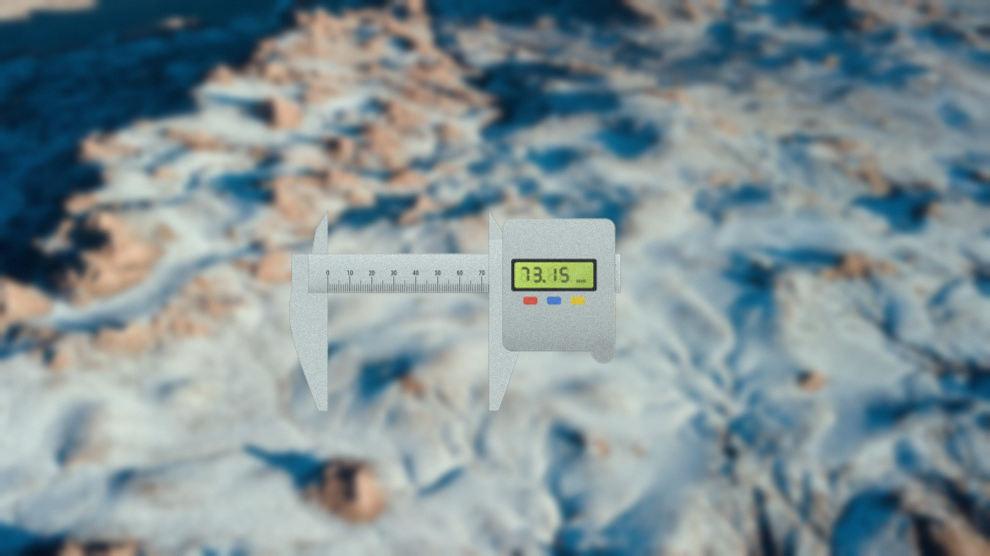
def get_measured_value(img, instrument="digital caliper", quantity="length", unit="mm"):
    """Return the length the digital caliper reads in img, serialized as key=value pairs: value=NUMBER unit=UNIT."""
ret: value=73.15 unit=mm
